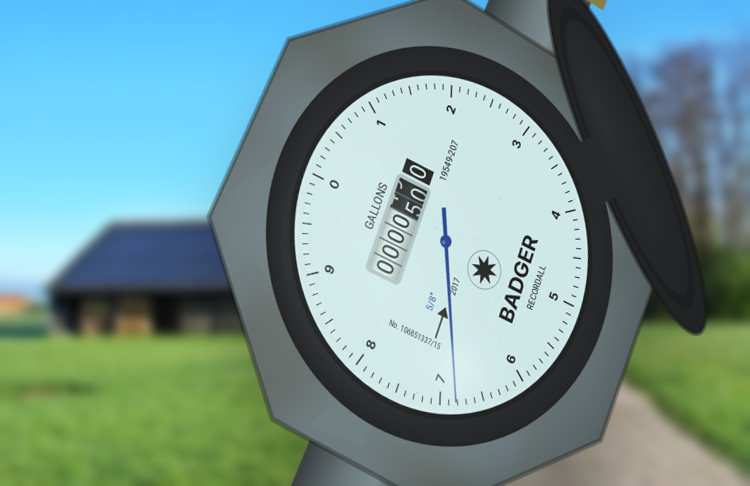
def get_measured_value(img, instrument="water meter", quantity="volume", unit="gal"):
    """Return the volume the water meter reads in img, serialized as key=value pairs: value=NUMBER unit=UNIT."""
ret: value=496.8 unit=gal
